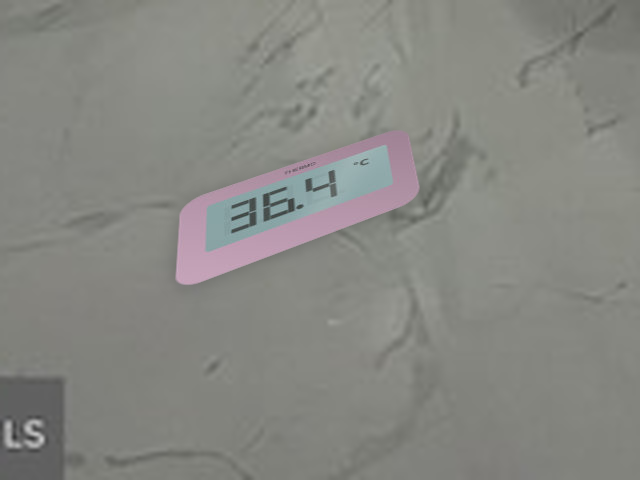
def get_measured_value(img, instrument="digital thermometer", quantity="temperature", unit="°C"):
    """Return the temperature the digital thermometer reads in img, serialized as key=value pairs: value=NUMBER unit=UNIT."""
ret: value=36.4 unit=°C
